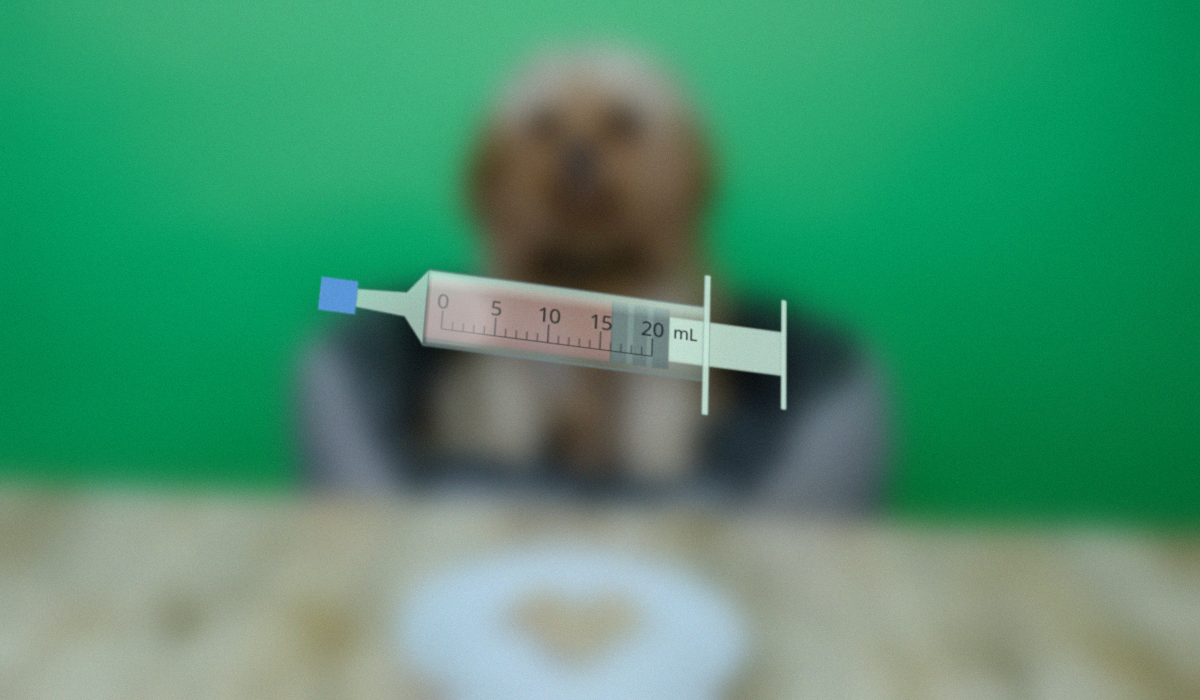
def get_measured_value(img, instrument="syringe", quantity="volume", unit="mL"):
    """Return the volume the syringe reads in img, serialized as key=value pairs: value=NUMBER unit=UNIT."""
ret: value=16 unit=mL
